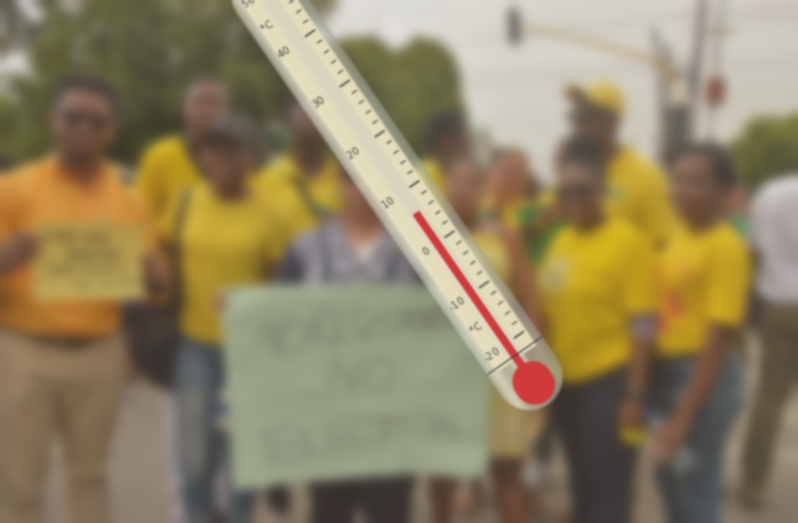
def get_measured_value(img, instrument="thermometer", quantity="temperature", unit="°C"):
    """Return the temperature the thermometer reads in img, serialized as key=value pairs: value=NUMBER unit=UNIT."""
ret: value=6 unit=°C
